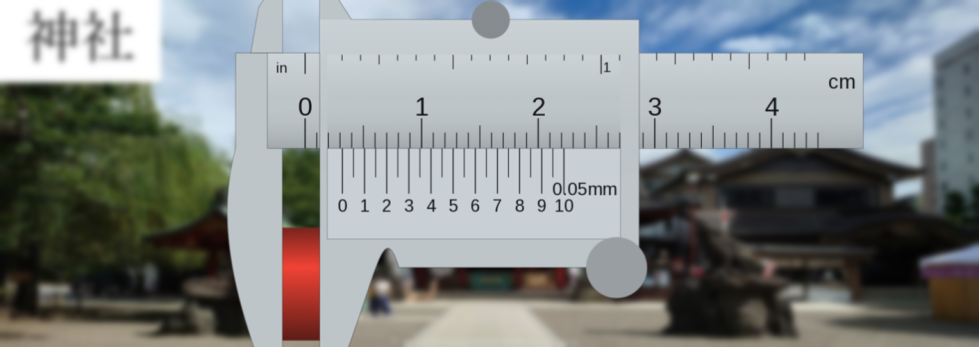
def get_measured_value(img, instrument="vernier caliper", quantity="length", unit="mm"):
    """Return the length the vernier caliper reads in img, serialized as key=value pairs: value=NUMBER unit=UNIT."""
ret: value=3.2 unit=mm
